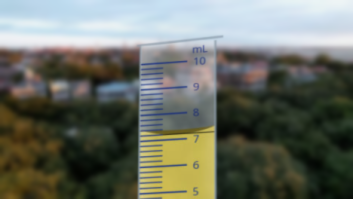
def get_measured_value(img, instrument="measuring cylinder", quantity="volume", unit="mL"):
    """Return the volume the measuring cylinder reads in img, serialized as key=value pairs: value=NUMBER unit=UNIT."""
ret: value=7.2 unit=mL
